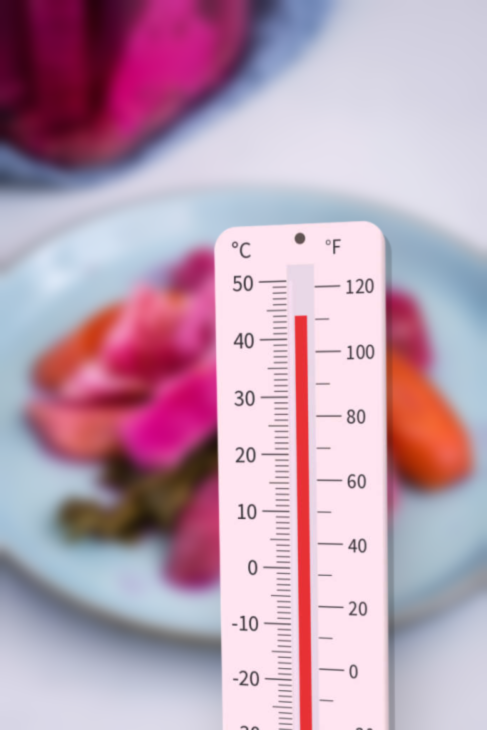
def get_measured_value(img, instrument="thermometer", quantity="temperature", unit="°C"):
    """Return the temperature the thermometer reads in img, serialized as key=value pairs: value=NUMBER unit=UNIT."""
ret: value=44 unit=°C
